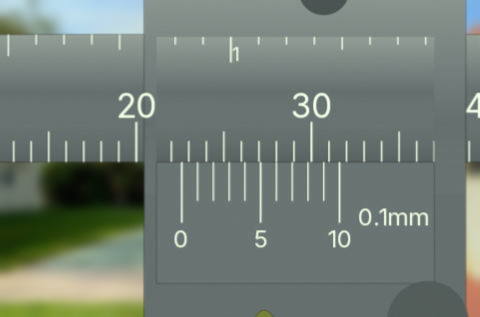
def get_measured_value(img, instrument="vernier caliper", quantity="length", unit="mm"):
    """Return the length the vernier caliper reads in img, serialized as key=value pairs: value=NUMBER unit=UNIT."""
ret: value=22.6 unit=mm
